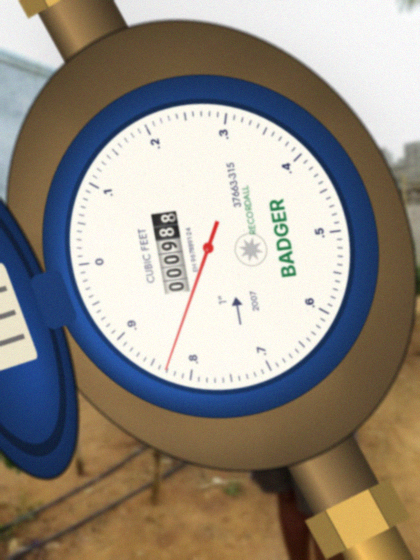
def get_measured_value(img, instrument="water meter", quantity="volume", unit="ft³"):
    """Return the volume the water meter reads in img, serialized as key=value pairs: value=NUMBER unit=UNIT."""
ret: value=987.83 unit=ft³
